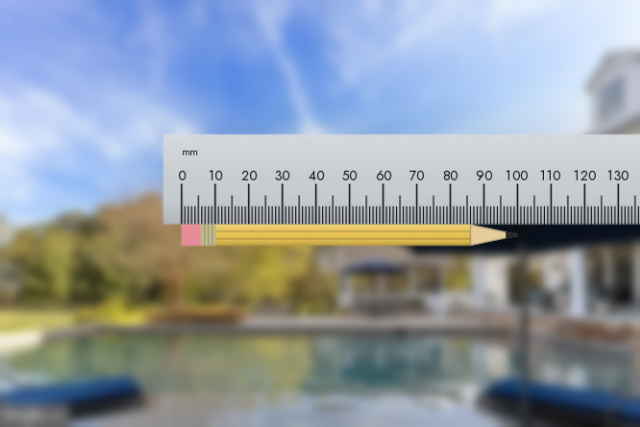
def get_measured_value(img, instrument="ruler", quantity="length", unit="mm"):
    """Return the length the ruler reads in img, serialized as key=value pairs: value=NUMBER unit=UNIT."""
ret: value=100 unit=mm
